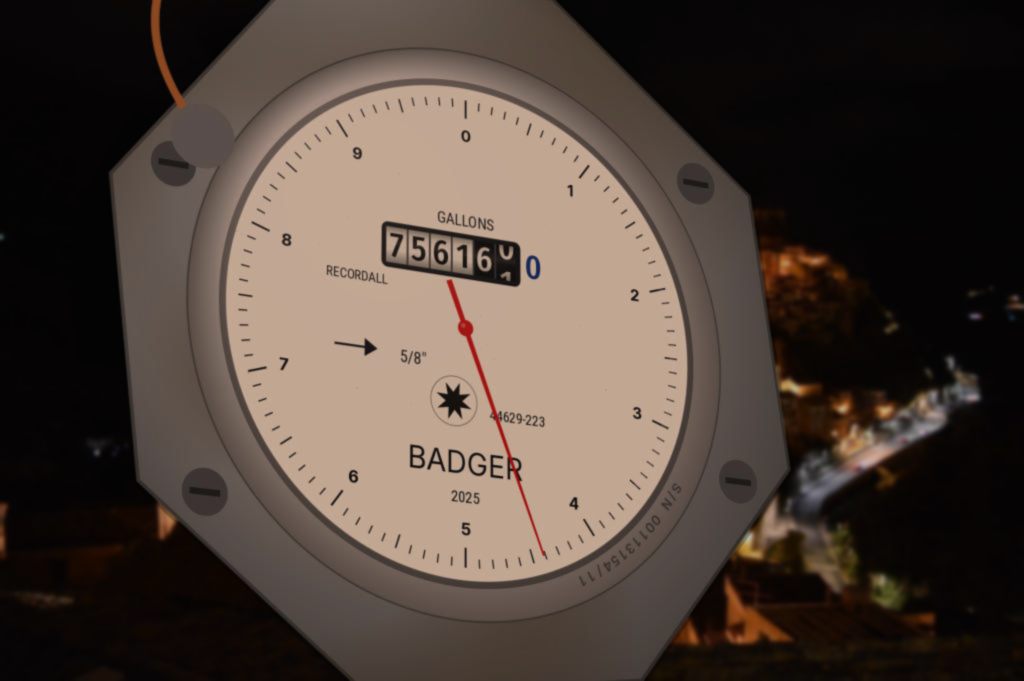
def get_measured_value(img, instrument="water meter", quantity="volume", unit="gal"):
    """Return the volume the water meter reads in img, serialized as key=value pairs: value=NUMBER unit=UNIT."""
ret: value=7561604.4 unit=gal
